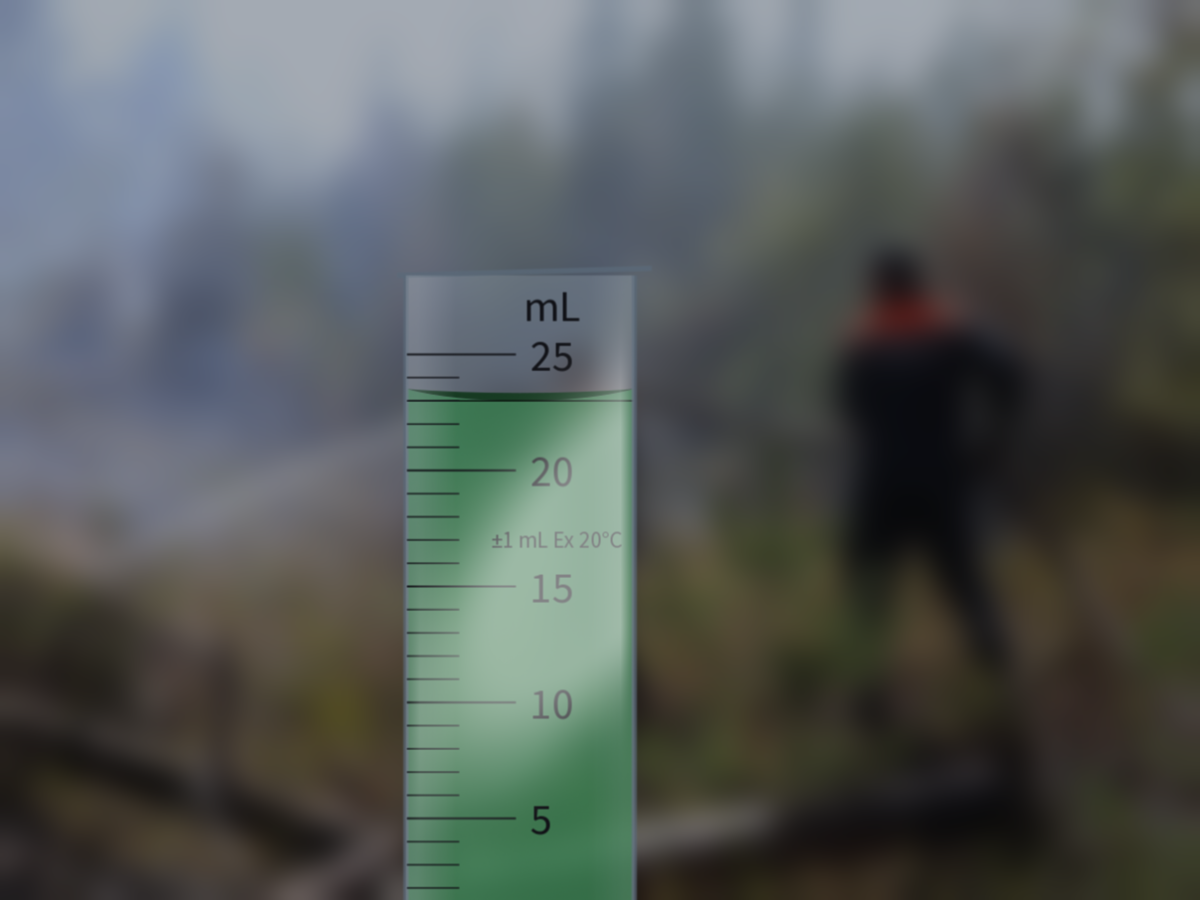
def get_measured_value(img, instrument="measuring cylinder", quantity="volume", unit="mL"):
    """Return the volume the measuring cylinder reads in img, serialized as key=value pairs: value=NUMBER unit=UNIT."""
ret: value=23 unit=mL
